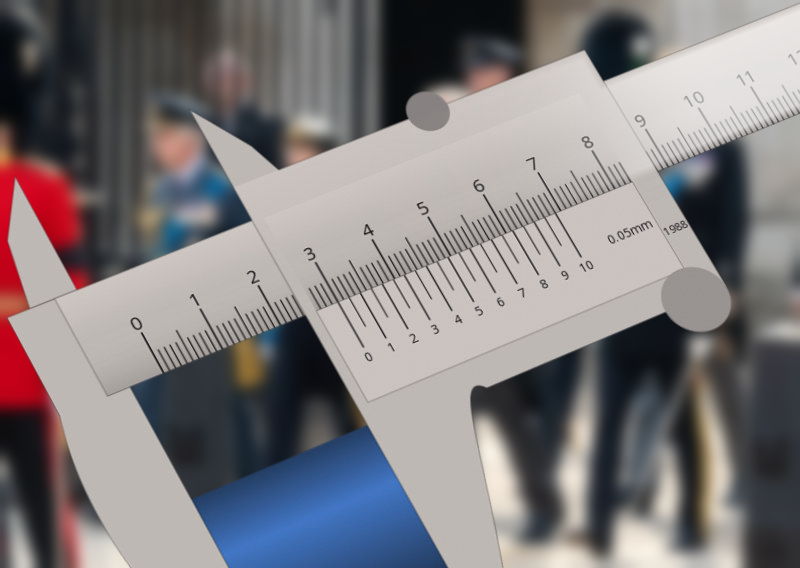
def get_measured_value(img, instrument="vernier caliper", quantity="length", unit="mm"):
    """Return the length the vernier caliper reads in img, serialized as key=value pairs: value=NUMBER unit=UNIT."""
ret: value=30.0 unit=mm
